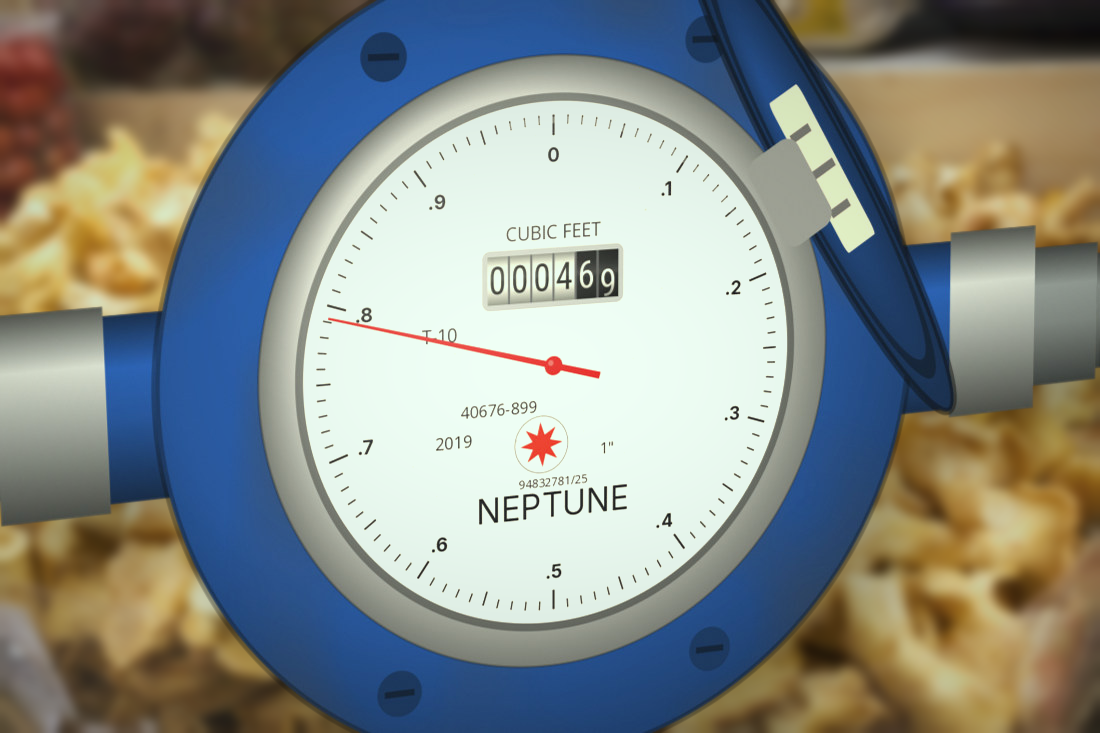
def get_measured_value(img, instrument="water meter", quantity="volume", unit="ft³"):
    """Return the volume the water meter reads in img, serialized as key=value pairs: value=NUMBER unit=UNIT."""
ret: value=468.79 unit=ft³
